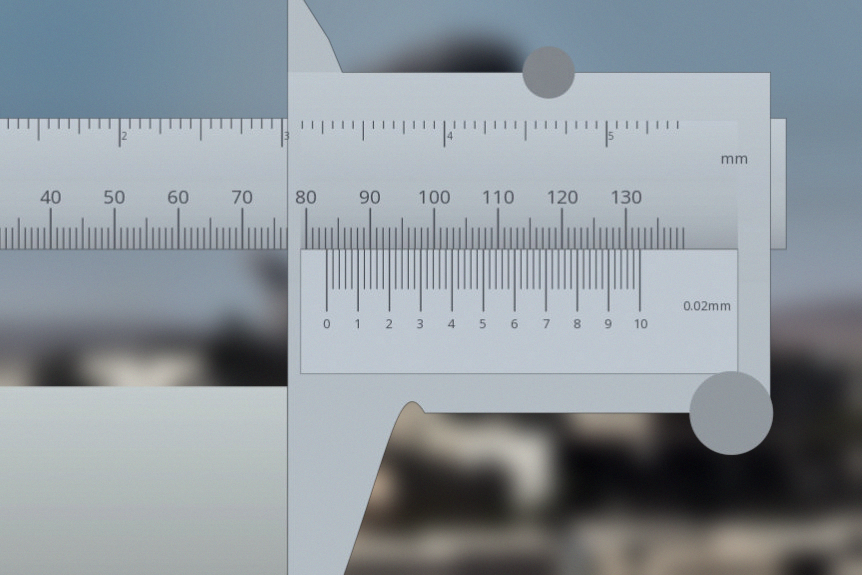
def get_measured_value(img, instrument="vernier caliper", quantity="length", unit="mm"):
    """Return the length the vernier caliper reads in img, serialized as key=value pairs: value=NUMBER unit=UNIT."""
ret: value=83.2 unit=mm
